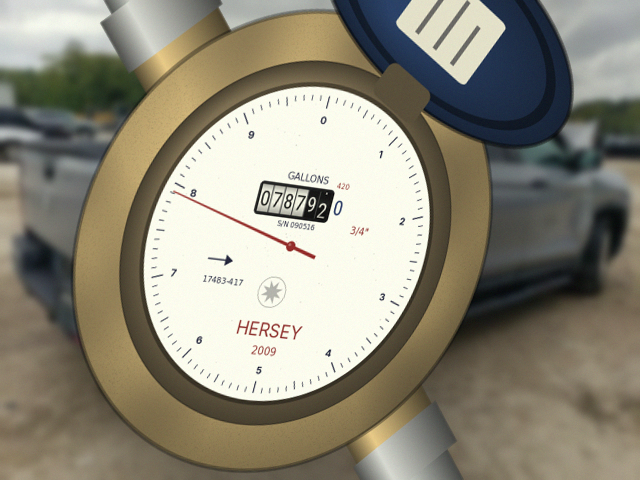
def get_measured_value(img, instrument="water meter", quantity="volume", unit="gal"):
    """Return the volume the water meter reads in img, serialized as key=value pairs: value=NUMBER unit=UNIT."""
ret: value=787917.9 unit=gal
